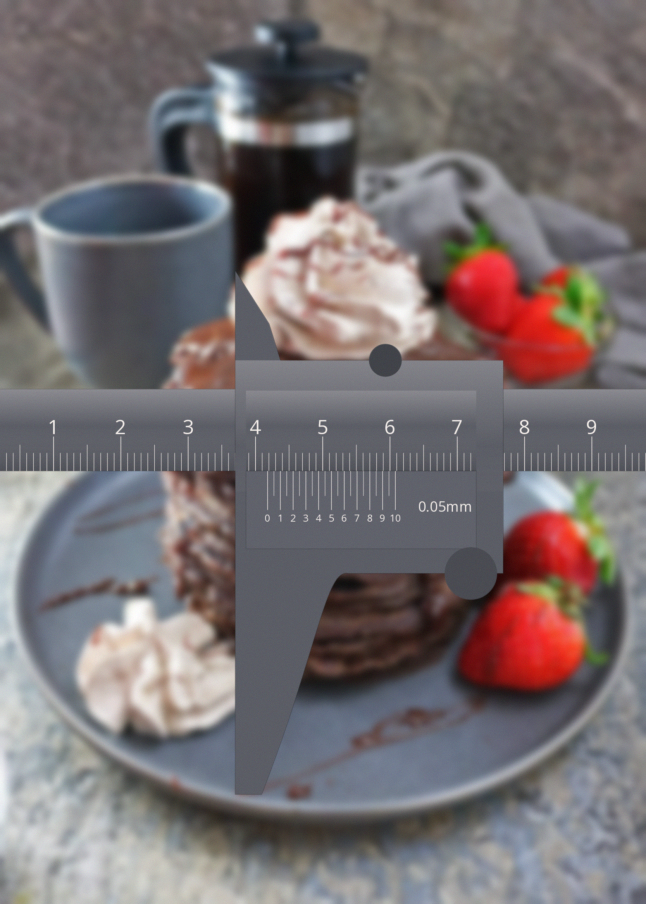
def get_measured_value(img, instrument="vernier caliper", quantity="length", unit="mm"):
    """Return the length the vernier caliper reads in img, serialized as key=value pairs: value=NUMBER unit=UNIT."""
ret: value=41.8 unit=mm
